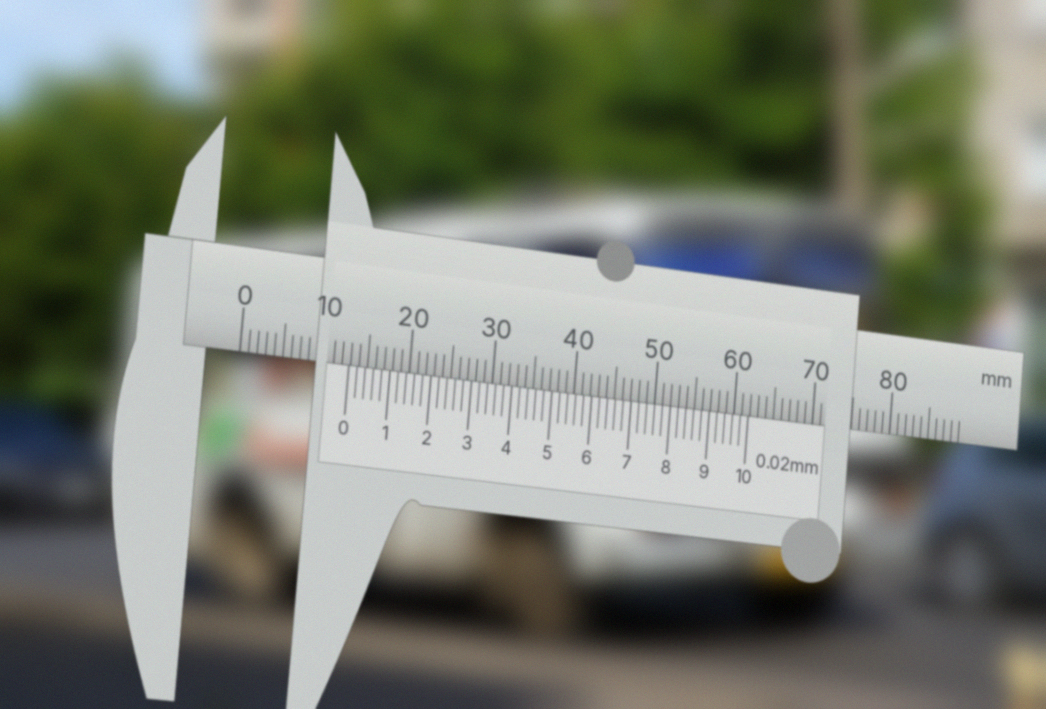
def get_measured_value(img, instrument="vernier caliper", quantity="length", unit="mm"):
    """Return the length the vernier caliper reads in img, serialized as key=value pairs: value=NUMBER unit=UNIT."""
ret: value=12.8 unit=mm
